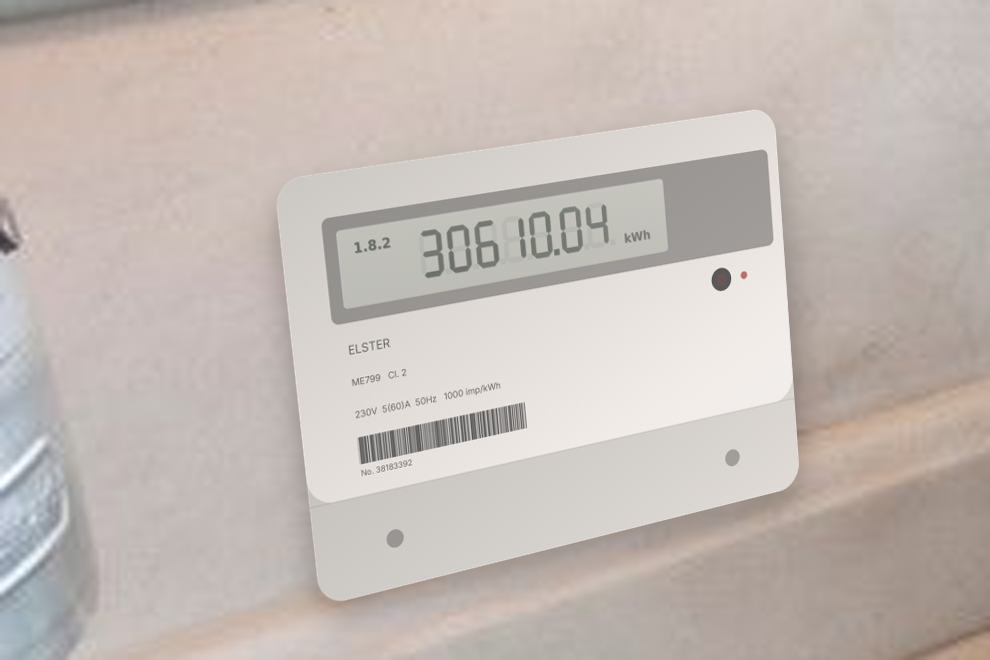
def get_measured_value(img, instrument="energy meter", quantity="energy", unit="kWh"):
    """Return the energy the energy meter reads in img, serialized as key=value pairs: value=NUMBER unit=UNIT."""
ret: value=30610.04 unit=kWh
